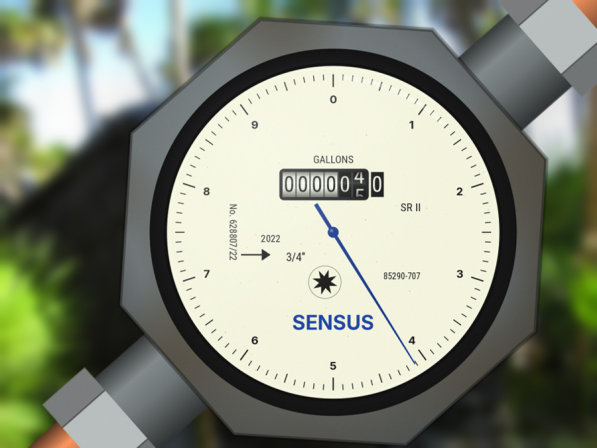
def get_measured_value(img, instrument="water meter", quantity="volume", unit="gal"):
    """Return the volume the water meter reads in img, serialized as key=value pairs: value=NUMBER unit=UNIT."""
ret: value=44.1 unit=gal
